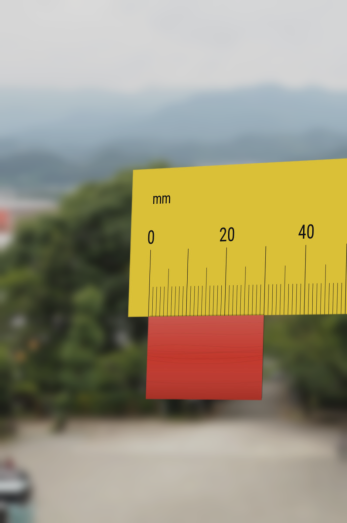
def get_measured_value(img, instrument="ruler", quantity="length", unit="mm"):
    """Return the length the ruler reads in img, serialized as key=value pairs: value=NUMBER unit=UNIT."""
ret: value=30 unit=mm
